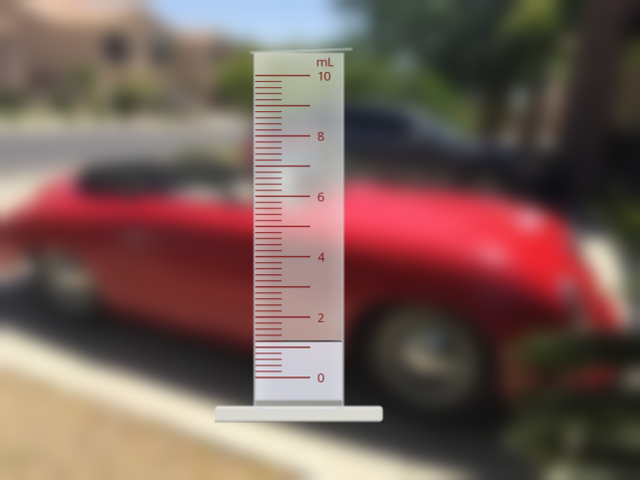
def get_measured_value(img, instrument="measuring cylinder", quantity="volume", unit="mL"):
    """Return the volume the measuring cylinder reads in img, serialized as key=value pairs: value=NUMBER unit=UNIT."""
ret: value=1.2 unit=mL
